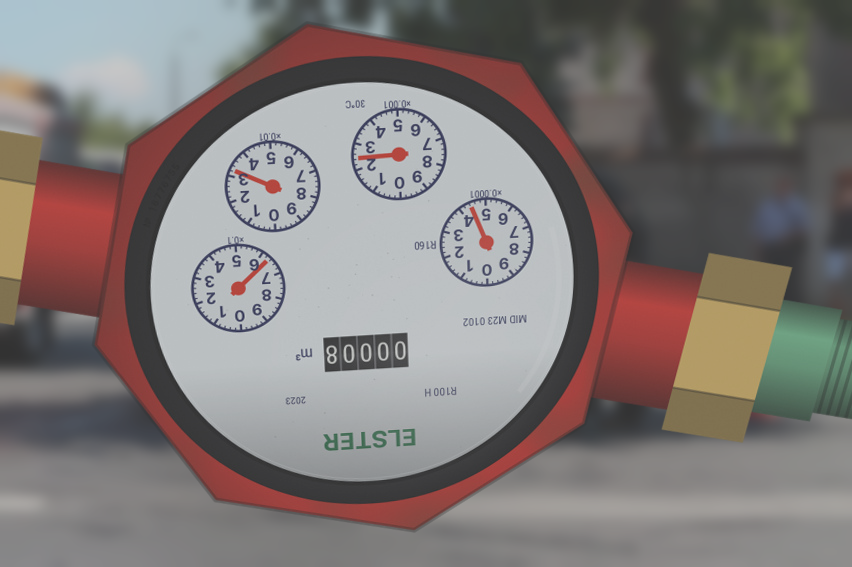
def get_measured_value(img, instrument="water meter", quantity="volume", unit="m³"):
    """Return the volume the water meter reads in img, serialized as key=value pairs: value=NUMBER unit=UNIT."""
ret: value=8.6324 unit=m³
